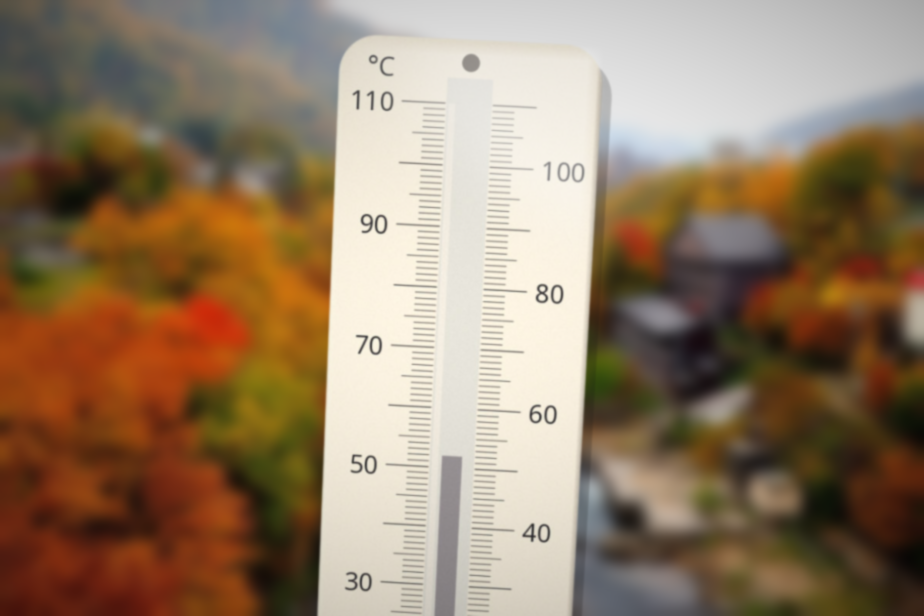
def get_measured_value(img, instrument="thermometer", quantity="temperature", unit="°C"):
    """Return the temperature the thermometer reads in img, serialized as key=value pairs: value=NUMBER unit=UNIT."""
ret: value=52 unit=°C
